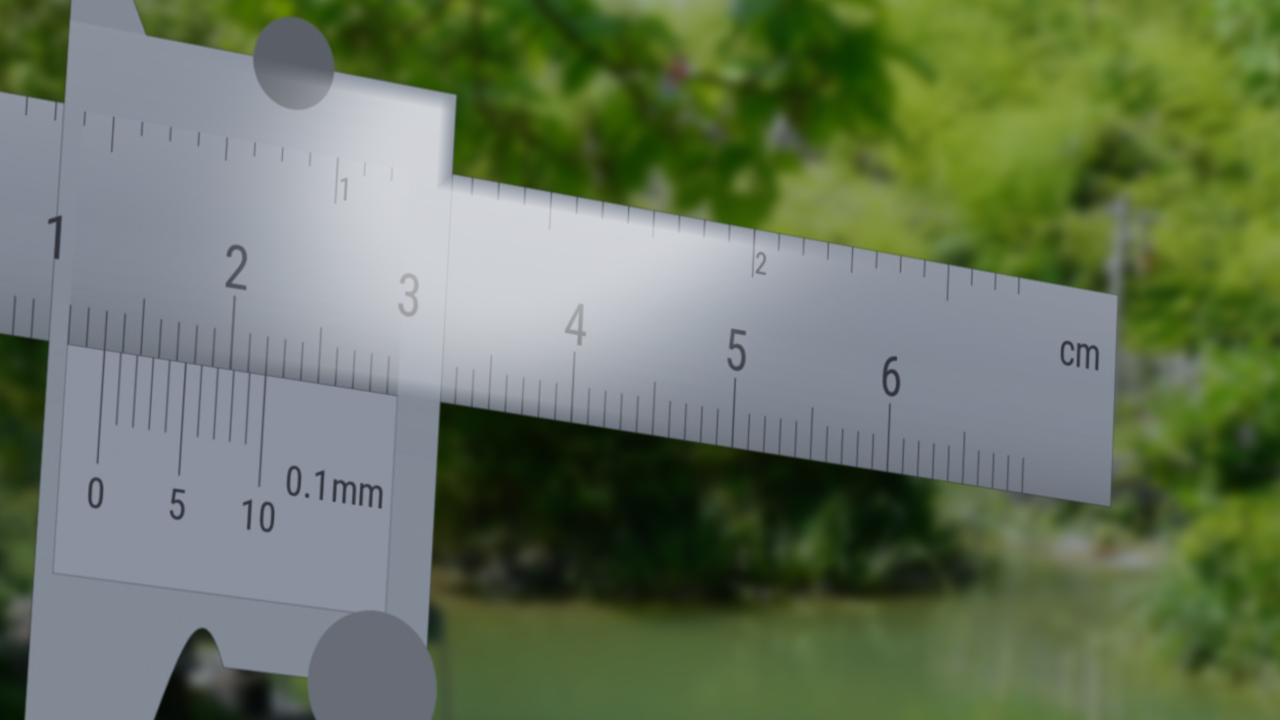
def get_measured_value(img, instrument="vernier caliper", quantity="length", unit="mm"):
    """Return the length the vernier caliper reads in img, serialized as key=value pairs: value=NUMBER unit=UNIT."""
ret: value=13.0 unit=mm
